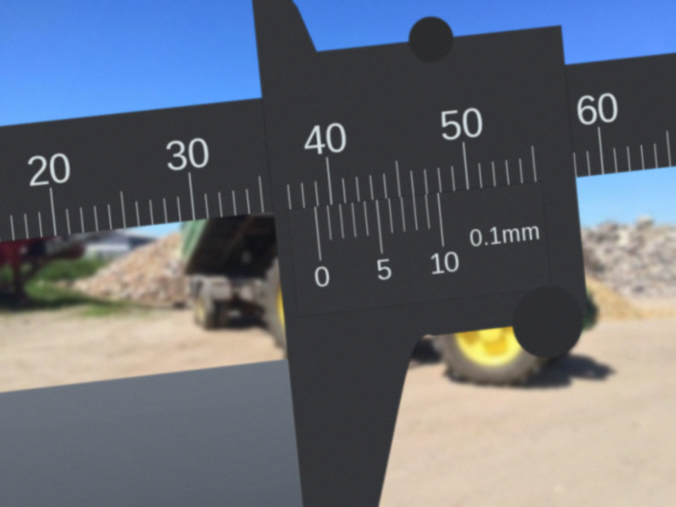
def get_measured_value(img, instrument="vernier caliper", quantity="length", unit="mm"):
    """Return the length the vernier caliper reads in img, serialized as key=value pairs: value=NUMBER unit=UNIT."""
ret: value=38.8 unit=mm
